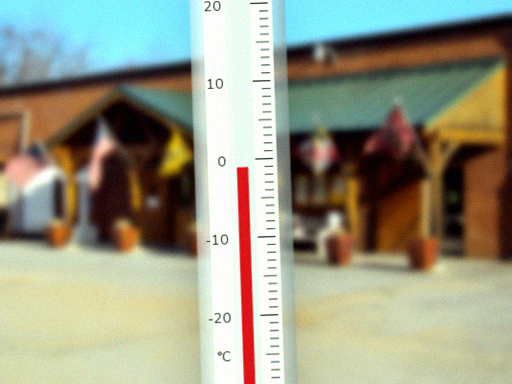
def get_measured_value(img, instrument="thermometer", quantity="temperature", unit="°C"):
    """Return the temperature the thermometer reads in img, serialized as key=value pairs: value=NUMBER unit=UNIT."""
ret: value=-1 unit=°C
